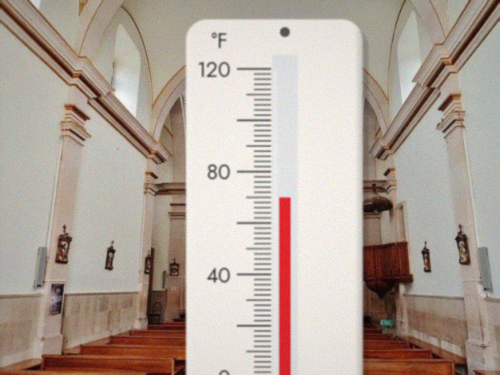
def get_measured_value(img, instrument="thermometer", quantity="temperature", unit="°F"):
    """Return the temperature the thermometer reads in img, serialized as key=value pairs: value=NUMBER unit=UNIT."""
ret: value=70 unit=°F
